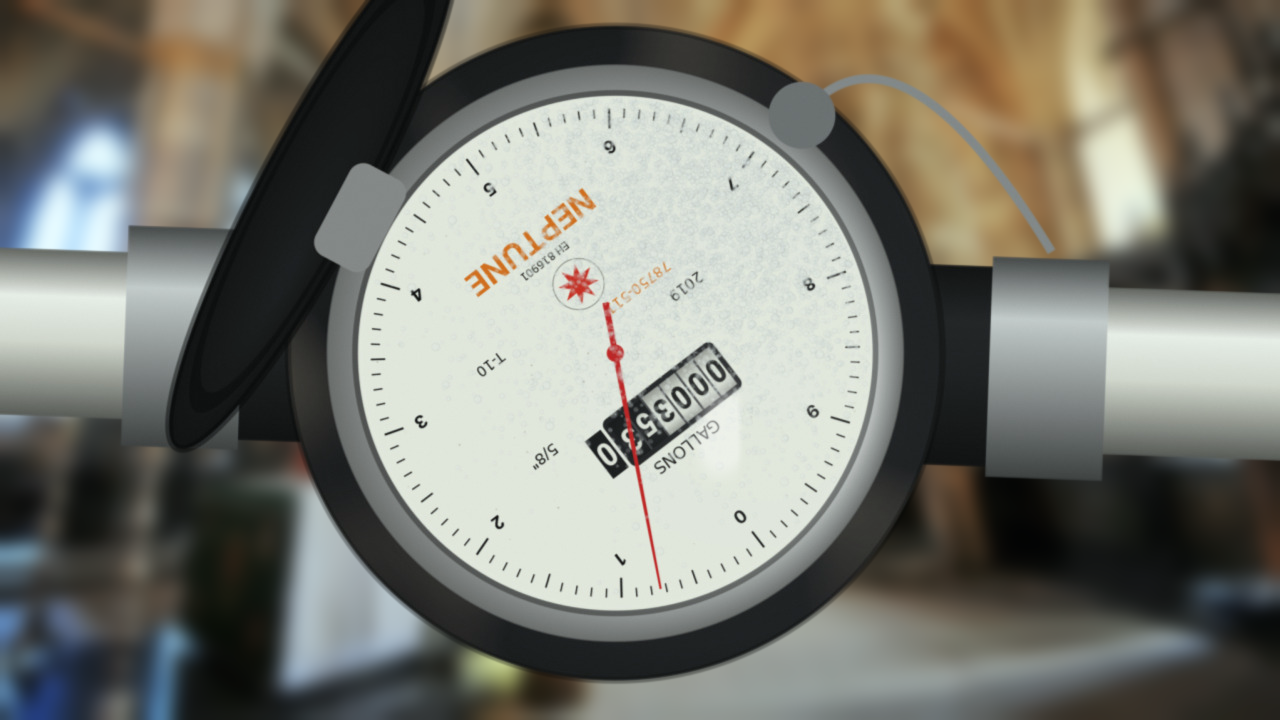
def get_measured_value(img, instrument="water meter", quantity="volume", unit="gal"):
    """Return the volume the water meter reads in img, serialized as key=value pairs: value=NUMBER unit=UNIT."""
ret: value=3530.7 unit=gal
